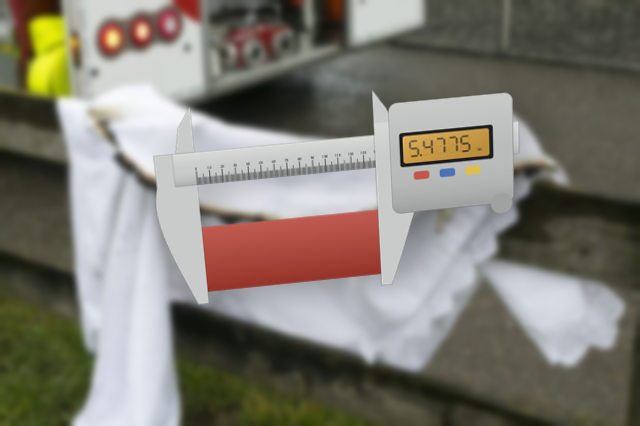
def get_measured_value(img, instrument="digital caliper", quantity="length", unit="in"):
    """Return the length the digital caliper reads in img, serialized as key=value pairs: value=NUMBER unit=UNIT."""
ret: value=5.4775 unit=in
